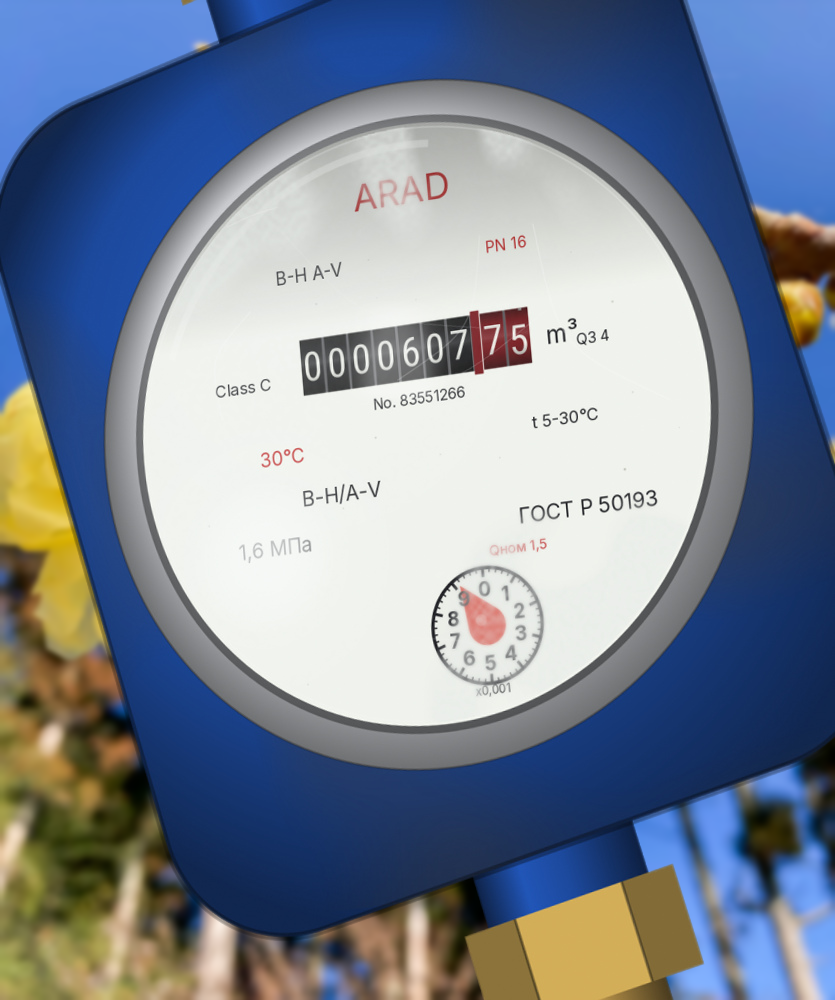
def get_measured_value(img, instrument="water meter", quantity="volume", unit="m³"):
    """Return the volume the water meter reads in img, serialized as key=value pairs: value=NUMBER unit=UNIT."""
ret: value=607.749 unit=m³
